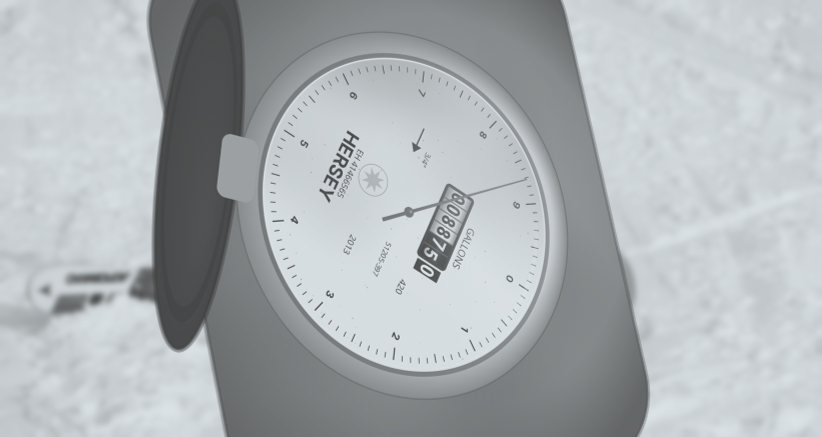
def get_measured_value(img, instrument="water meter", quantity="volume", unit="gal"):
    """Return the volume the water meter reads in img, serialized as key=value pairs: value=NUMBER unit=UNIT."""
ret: value=88748.7 unit=gal
